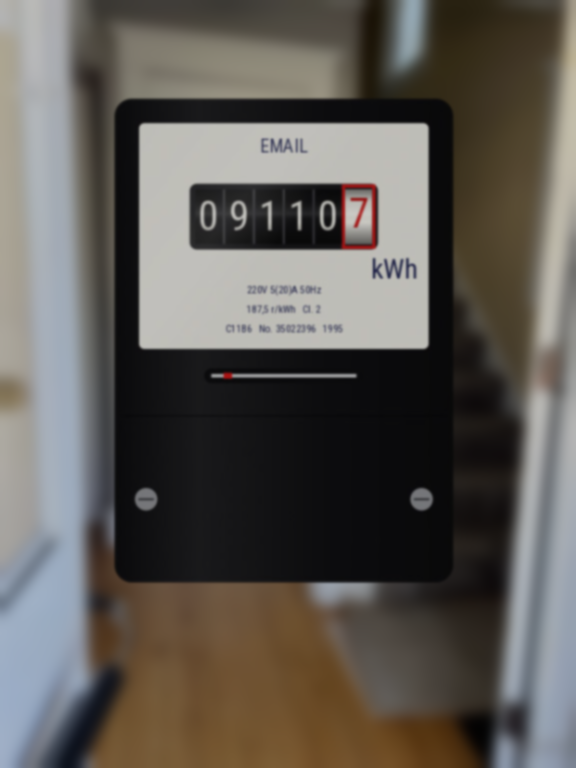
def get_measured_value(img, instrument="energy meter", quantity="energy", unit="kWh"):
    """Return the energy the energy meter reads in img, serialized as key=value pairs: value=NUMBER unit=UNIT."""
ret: value=9110.7 unit=kWh
